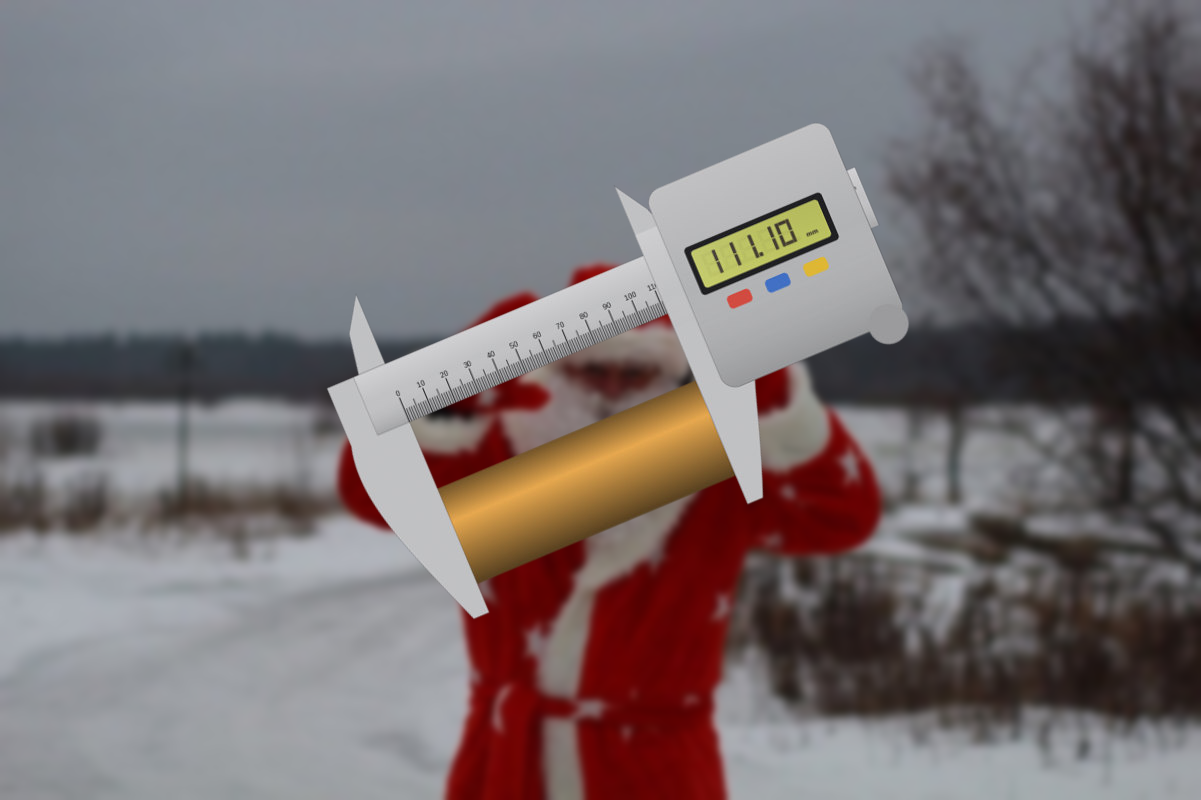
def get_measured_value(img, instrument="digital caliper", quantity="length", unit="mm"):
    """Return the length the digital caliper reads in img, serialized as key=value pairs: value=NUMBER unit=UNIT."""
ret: value=111.10 unit=mm
